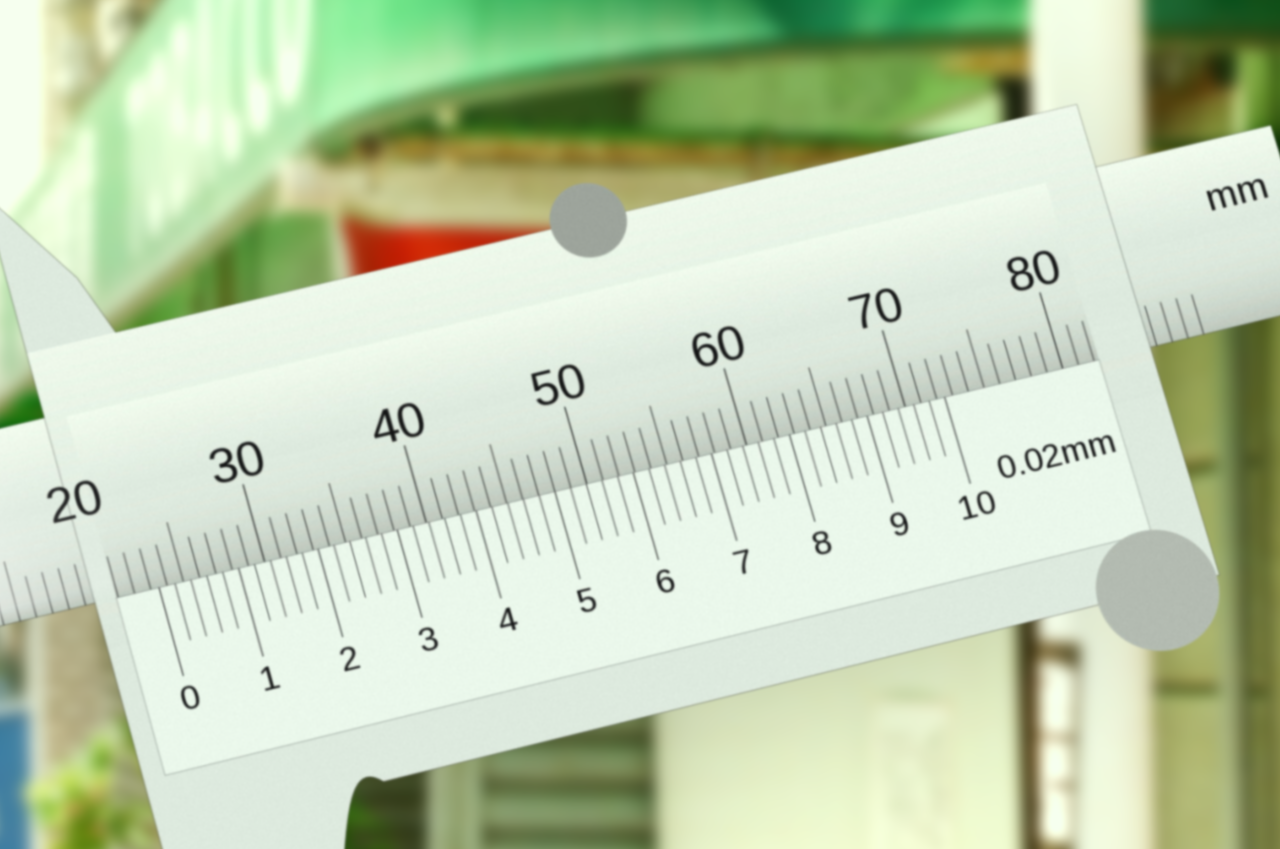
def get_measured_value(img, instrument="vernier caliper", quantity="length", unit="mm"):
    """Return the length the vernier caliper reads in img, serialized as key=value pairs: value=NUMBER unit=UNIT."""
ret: value=23.5 unit=mm
